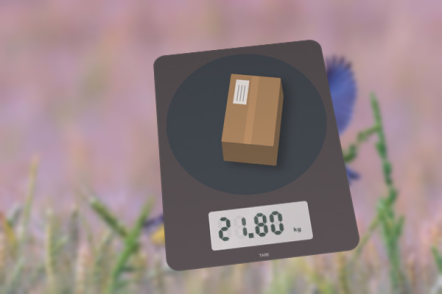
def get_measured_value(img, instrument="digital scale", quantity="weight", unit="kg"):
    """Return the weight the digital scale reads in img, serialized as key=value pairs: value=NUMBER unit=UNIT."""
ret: value=21.80 unit=kg
